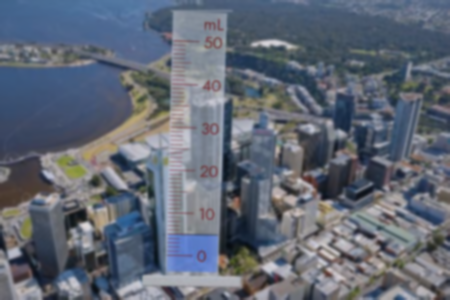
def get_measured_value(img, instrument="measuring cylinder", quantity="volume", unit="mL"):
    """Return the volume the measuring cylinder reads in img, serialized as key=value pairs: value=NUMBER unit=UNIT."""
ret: value=5 unit=mL
